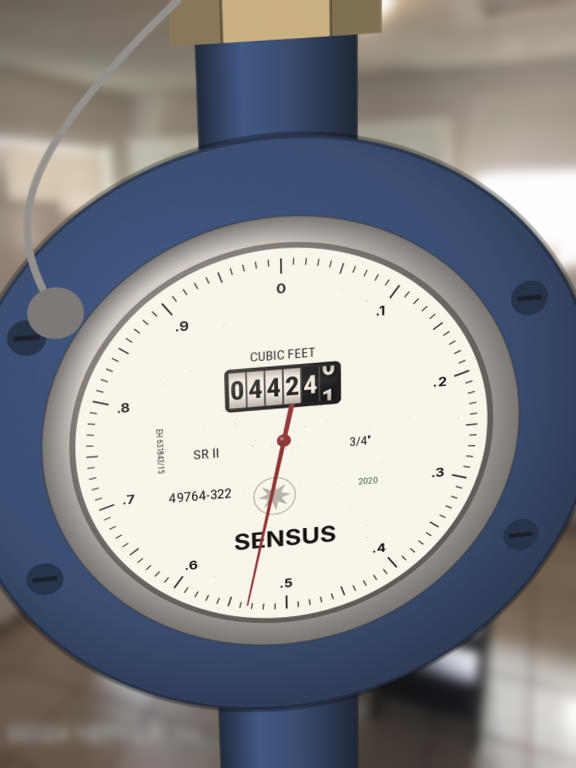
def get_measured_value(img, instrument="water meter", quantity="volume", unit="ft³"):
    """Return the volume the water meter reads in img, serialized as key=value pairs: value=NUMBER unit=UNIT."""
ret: value=44240.53 unit=ft³
